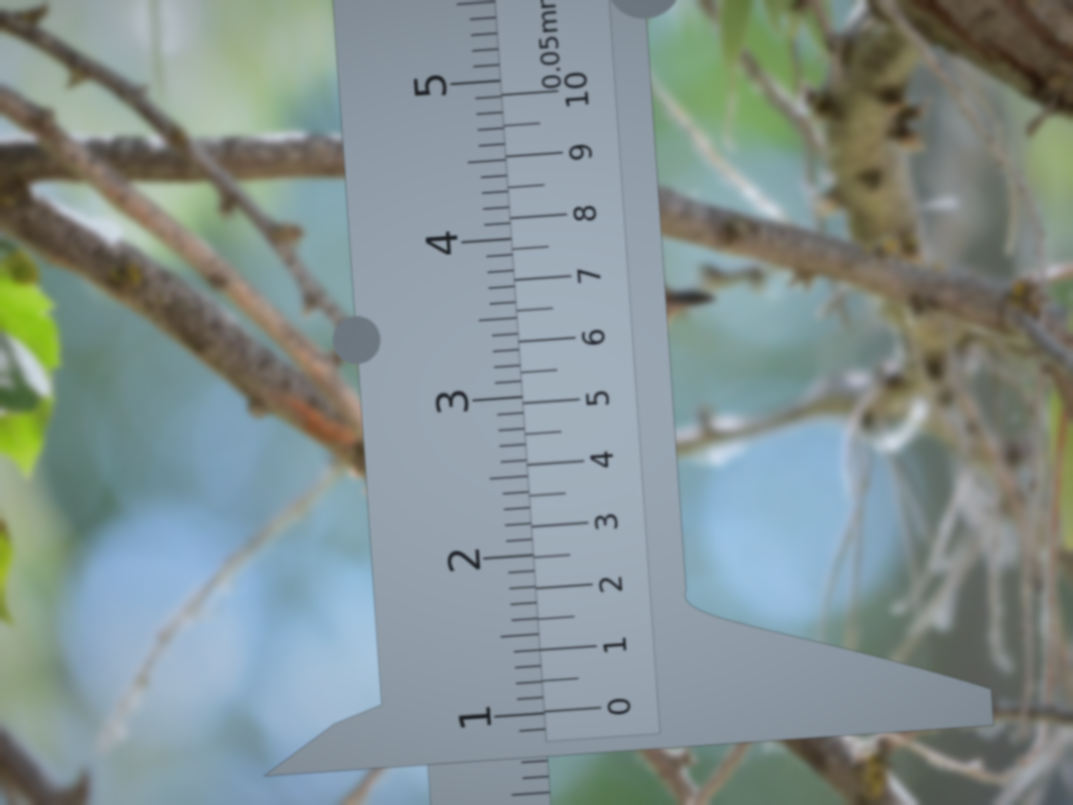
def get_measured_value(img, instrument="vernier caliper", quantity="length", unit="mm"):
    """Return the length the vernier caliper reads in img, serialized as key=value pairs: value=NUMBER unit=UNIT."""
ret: value=10.1 unit=mm
